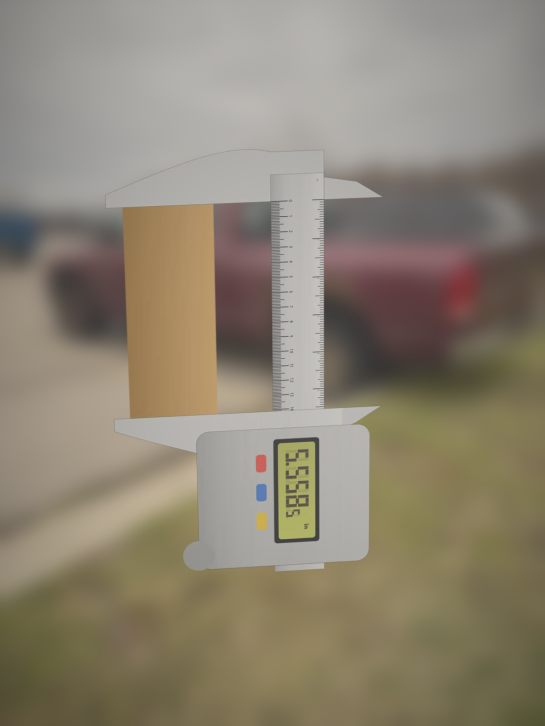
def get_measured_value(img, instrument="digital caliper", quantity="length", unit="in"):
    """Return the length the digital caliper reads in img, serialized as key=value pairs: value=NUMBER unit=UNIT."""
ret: value=5.5585 unit=in
